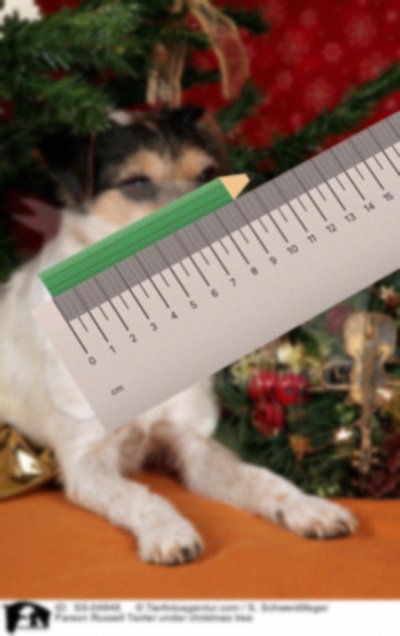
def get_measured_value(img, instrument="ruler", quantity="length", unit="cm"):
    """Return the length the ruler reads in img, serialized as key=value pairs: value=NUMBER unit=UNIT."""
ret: value=10.5 unit=cm
